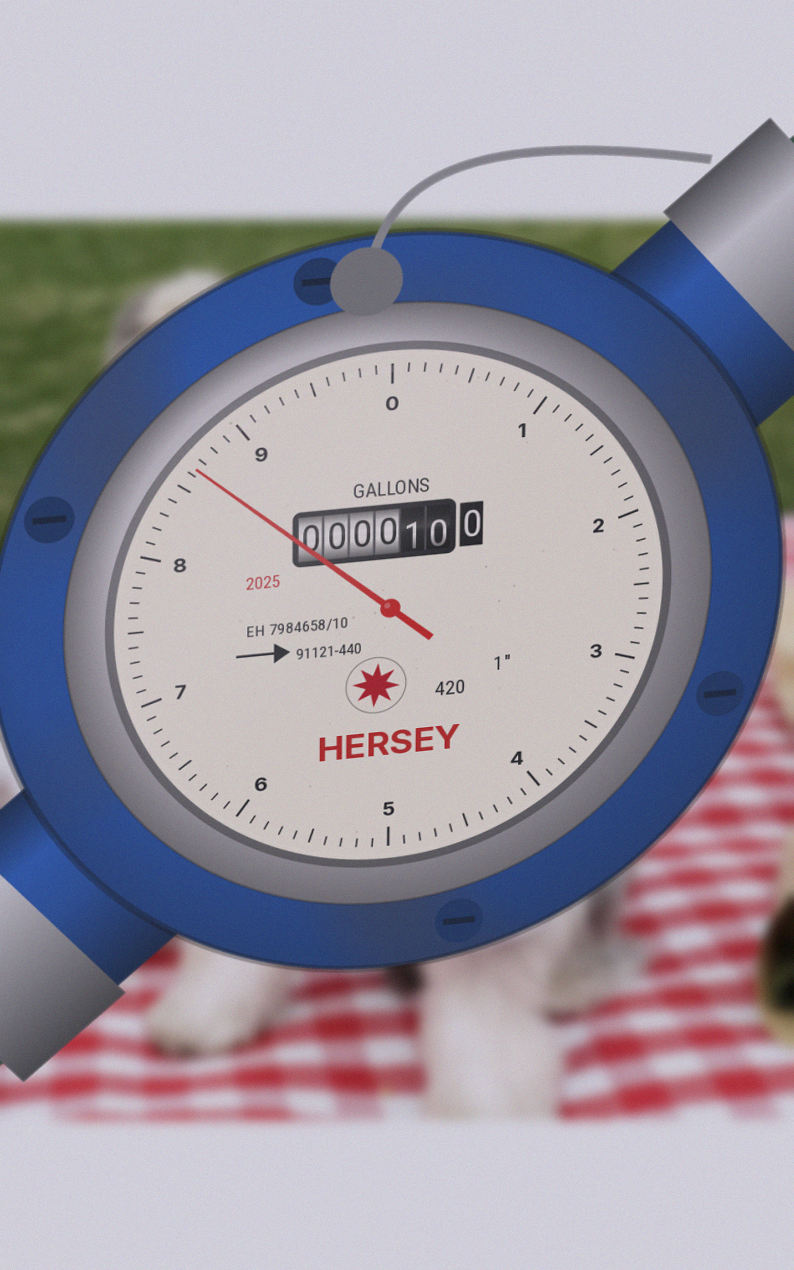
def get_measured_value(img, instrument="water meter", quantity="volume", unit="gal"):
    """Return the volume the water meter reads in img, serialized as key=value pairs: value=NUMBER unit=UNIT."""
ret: value=98.6 unit=gal
